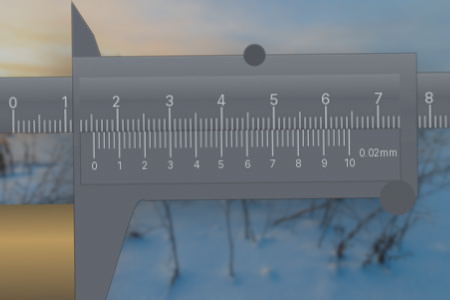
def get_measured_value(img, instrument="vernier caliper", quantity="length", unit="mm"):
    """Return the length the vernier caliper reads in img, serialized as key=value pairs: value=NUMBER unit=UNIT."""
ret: value=15.4 unit=mm
